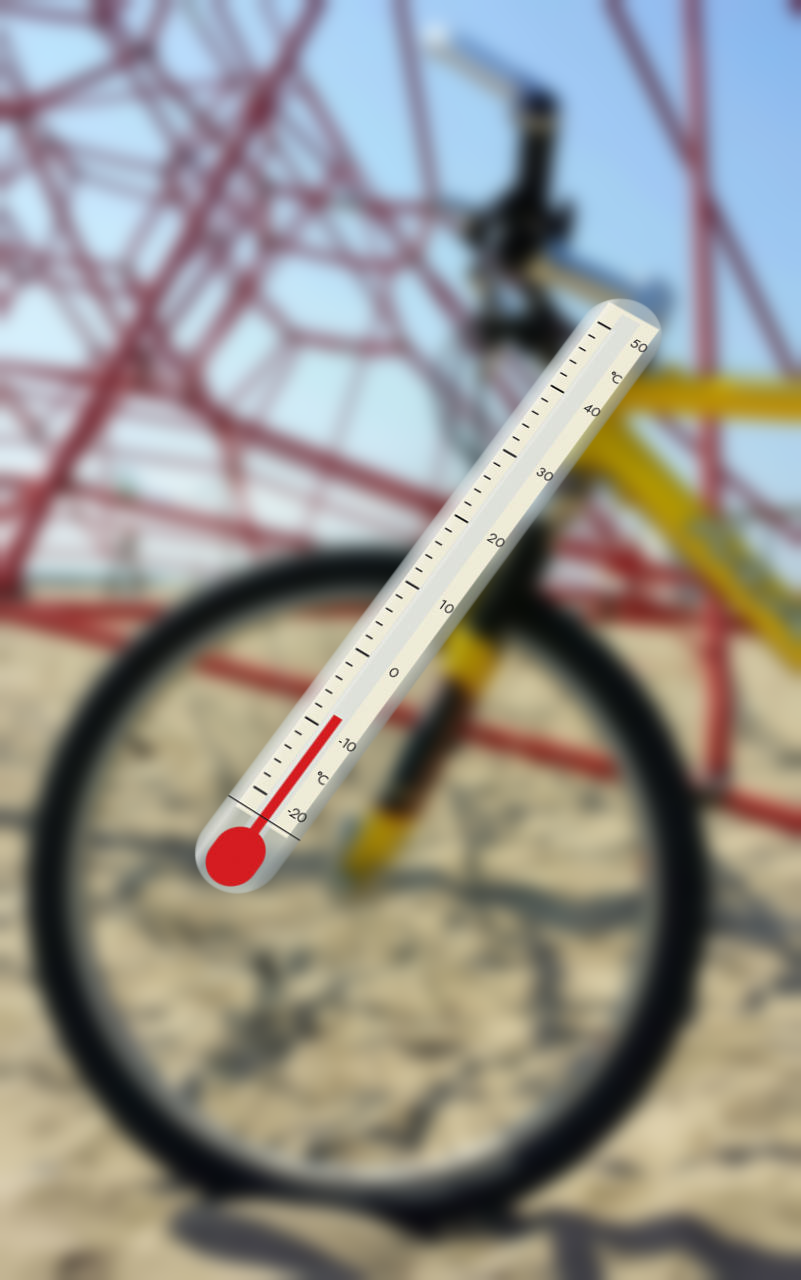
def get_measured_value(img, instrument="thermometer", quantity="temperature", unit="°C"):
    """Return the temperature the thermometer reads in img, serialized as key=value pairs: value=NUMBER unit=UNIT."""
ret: value=-8 unit=°C
